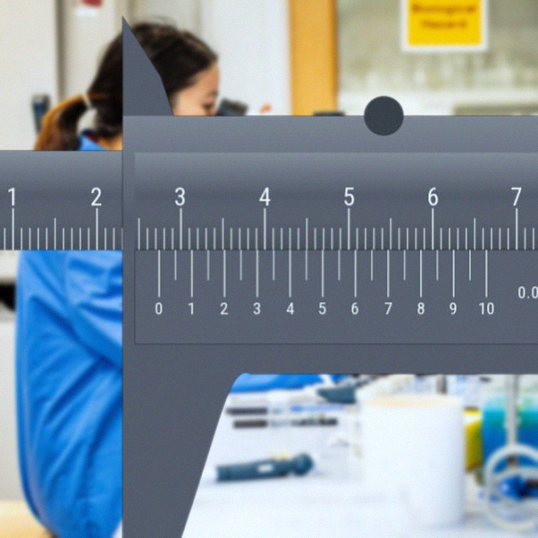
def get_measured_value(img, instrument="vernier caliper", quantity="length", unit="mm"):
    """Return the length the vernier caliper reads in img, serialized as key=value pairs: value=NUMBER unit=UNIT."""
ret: value=27.4 unit=mm
